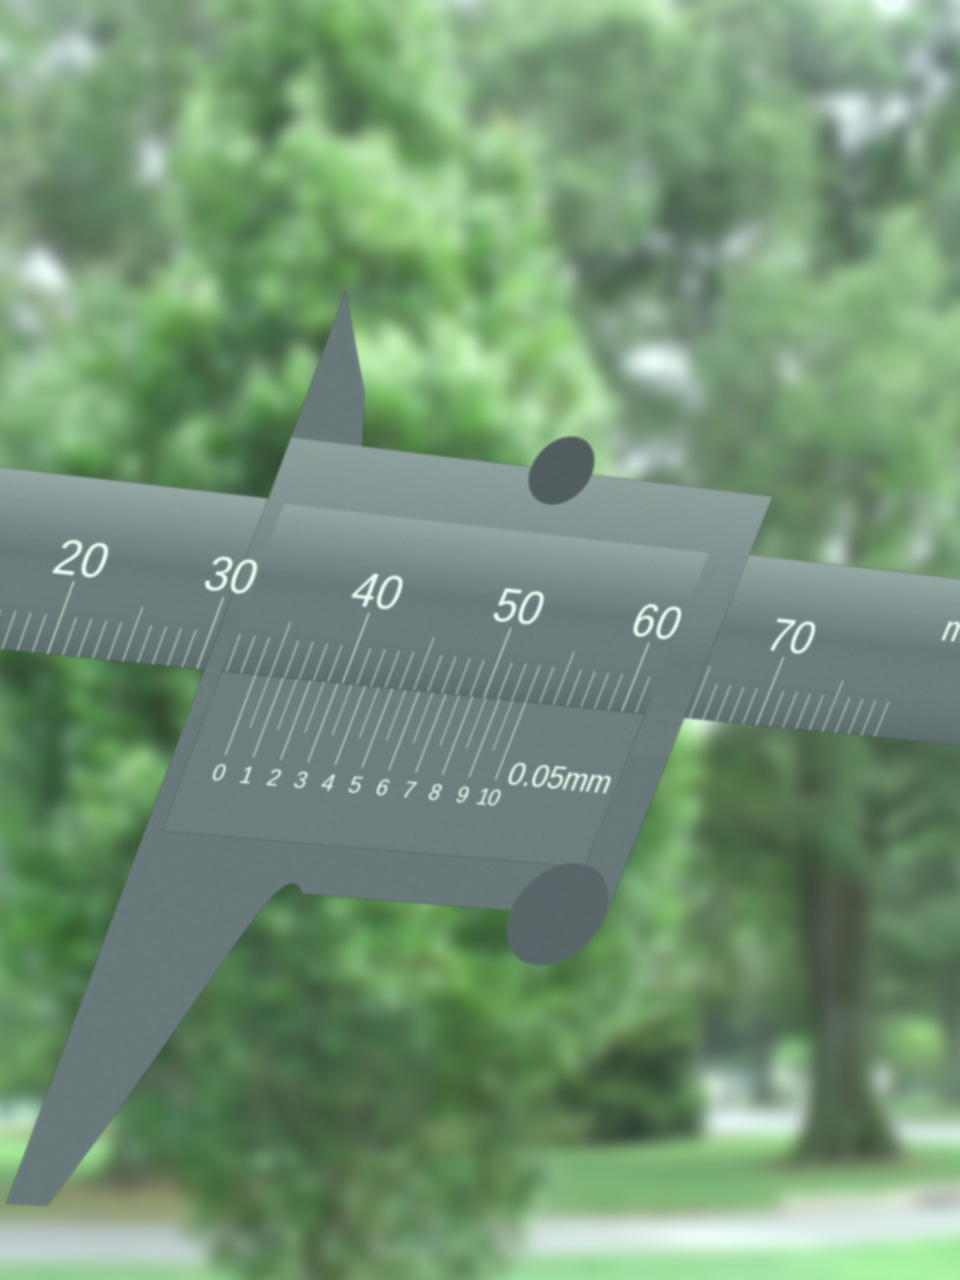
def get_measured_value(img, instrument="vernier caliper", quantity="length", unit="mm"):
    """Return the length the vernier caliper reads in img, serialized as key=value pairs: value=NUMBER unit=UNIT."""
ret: value=34.0 unit=mm
